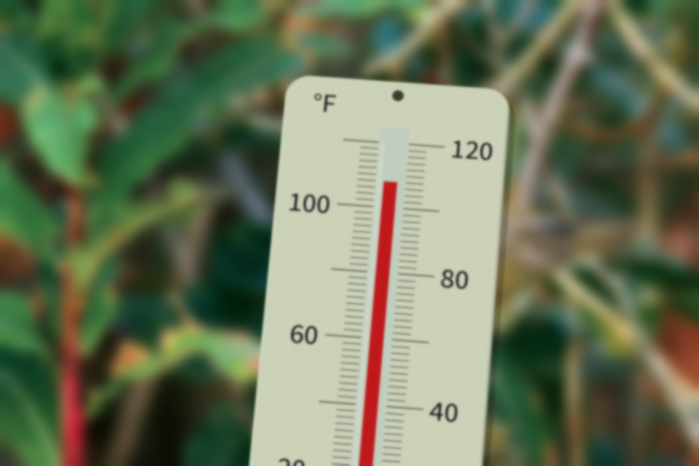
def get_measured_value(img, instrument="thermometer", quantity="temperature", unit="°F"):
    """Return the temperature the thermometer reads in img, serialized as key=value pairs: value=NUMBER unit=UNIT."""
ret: value=108 unit=°F
